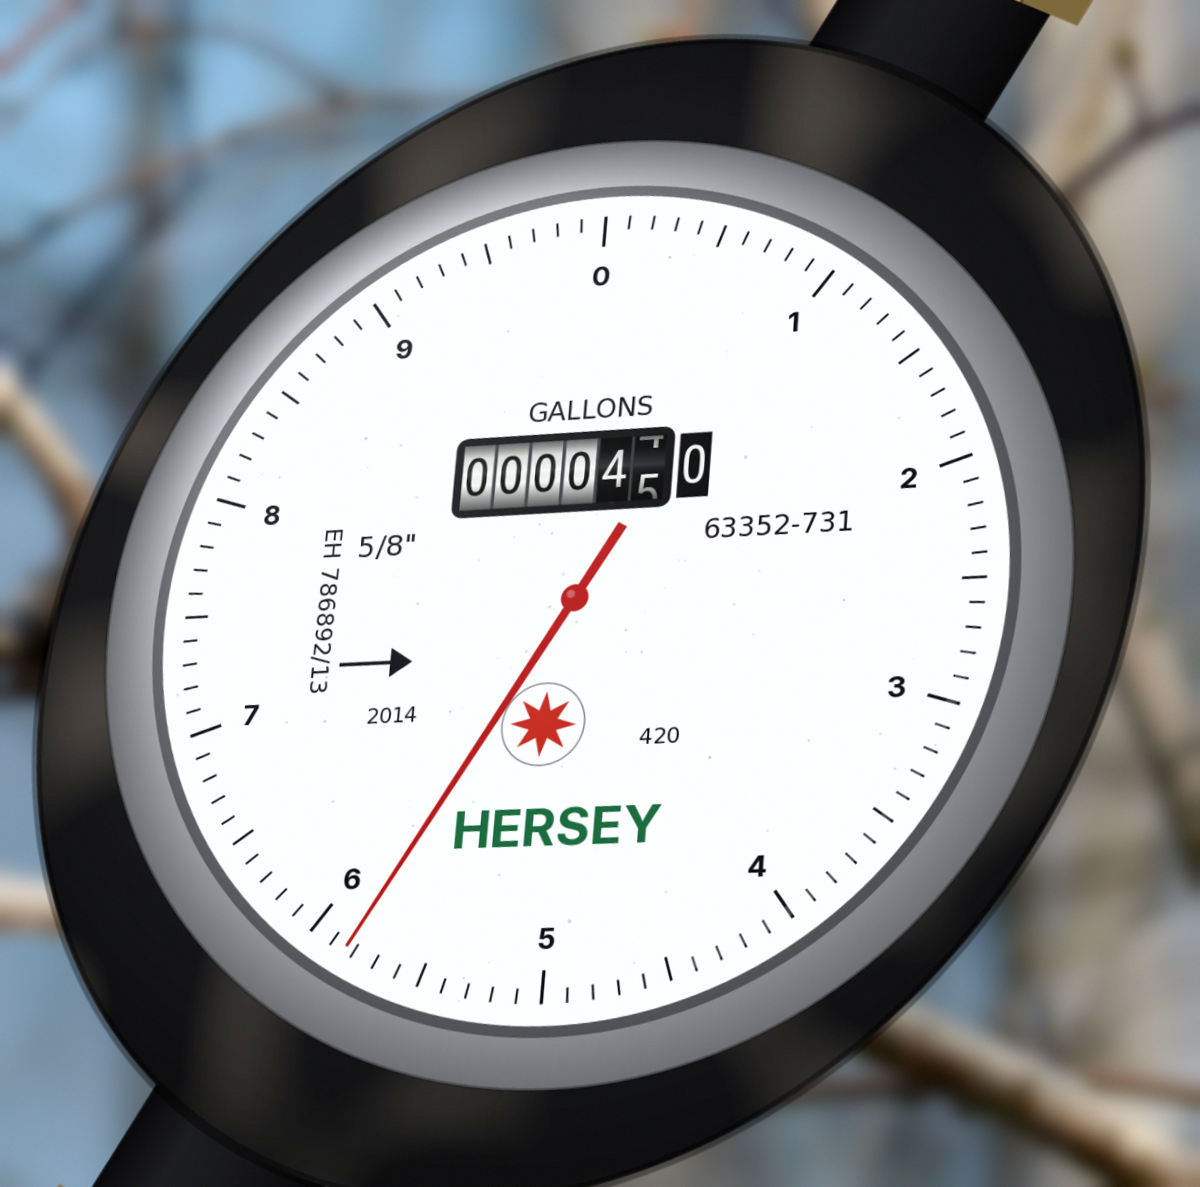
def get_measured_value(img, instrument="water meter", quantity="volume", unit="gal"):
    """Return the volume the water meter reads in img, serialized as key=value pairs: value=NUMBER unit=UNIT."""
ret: value=445.8 unit=gal
